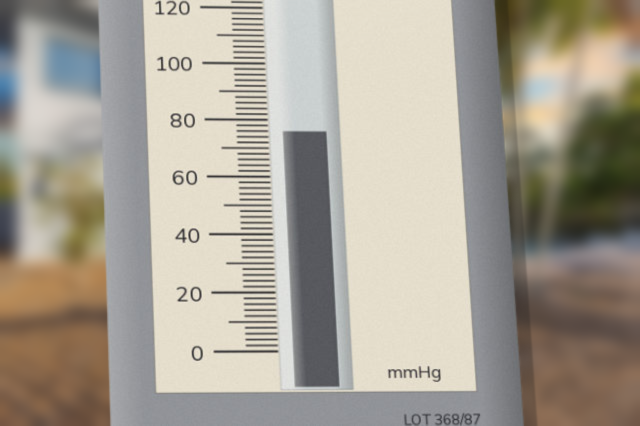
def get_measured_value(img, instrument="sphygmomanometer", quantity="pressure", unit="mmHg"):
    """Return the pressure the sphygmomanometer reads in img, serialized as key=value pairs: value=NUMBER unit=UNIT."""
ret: value=76 unit=mmHg
